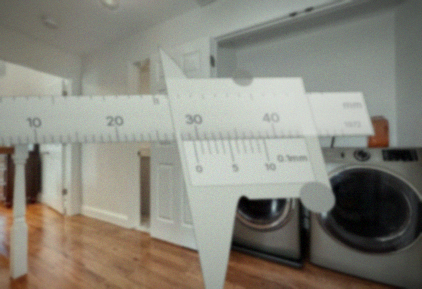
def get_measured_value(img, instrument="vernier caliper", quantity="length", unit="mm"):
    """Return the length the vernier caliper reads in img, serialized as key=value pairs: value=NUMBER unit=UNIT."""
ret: value=29.4 unit=mm
